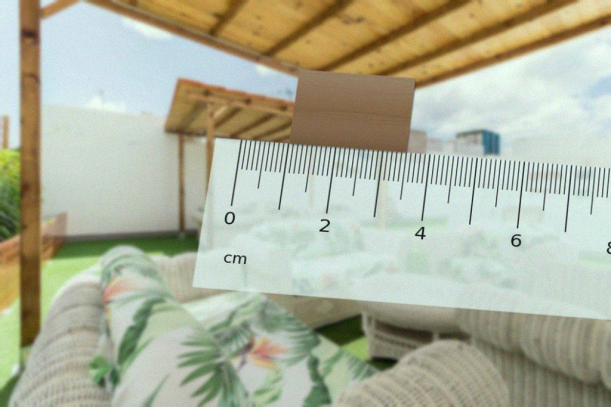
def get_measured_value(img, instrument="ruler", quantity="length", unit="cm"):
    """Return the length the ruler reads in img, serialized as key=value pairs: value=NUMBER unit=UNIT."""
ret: value=2.5 unit=cm
